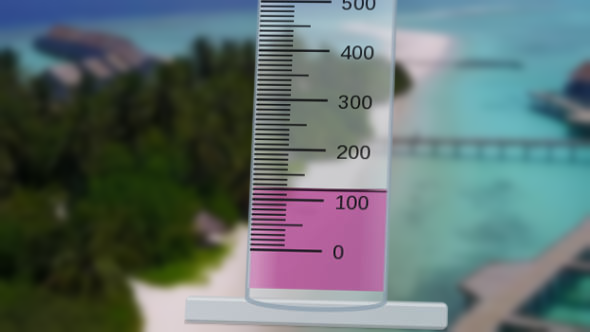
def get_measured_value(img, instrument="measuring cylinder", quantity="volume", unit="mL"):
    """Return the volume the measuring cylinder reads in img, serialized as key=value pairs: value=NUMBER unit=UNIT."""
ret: value=120 unit=mL
